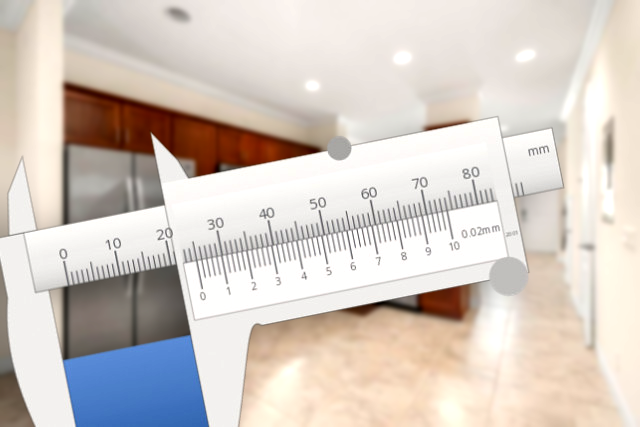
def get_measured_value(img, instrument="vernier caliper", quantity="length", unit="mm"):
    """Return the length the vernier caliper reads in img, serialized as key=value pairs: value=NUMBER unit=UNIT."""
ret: value=25.0 unit=mm
